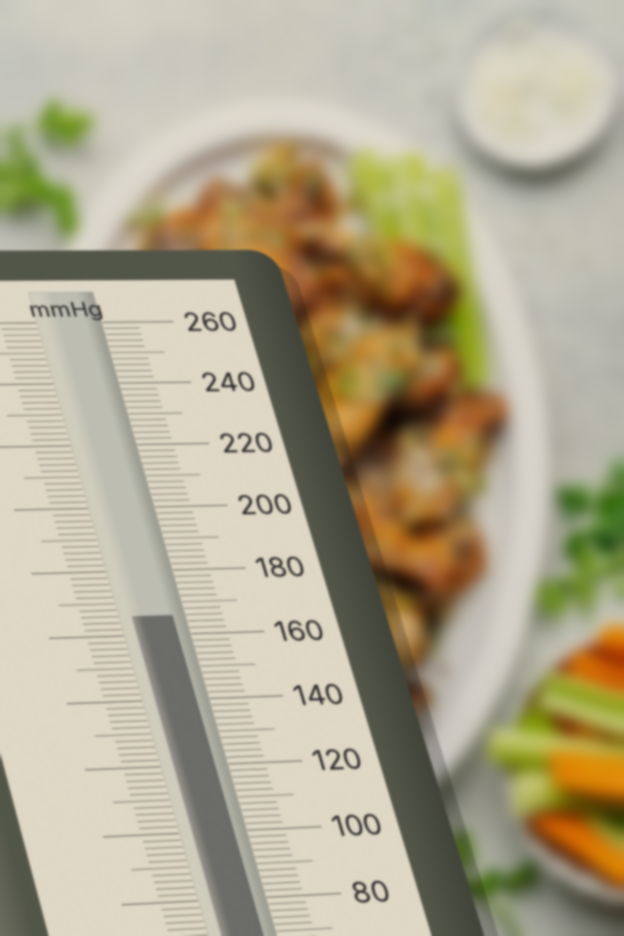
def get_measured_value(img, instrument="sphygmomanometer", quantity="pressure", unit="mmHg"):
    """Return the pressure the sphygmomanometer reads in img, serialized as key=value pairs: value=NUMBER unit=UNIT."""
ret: value=166 unit=mmHg
